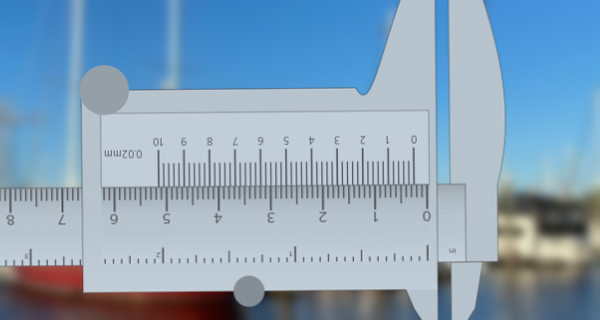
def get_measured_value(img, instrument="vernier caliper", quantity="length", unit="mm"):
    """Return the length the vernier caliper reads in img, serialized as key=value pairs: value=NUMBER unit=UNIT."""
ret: value=2.5 unit=mm
